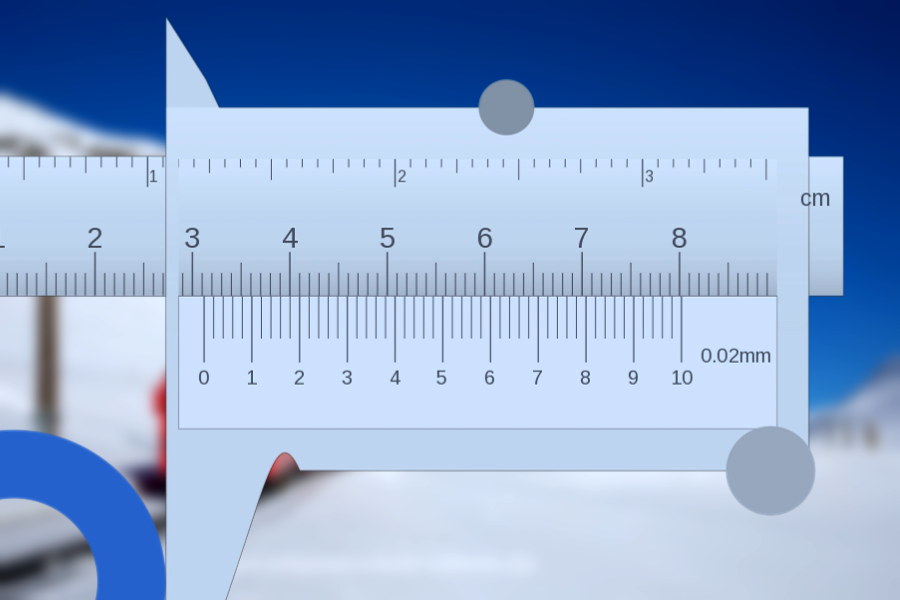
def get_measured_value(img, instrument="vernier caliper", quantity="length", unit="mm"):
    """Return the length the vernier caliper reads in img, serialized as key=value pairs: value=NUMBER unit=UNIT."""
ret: value=31.2 unit=mm
